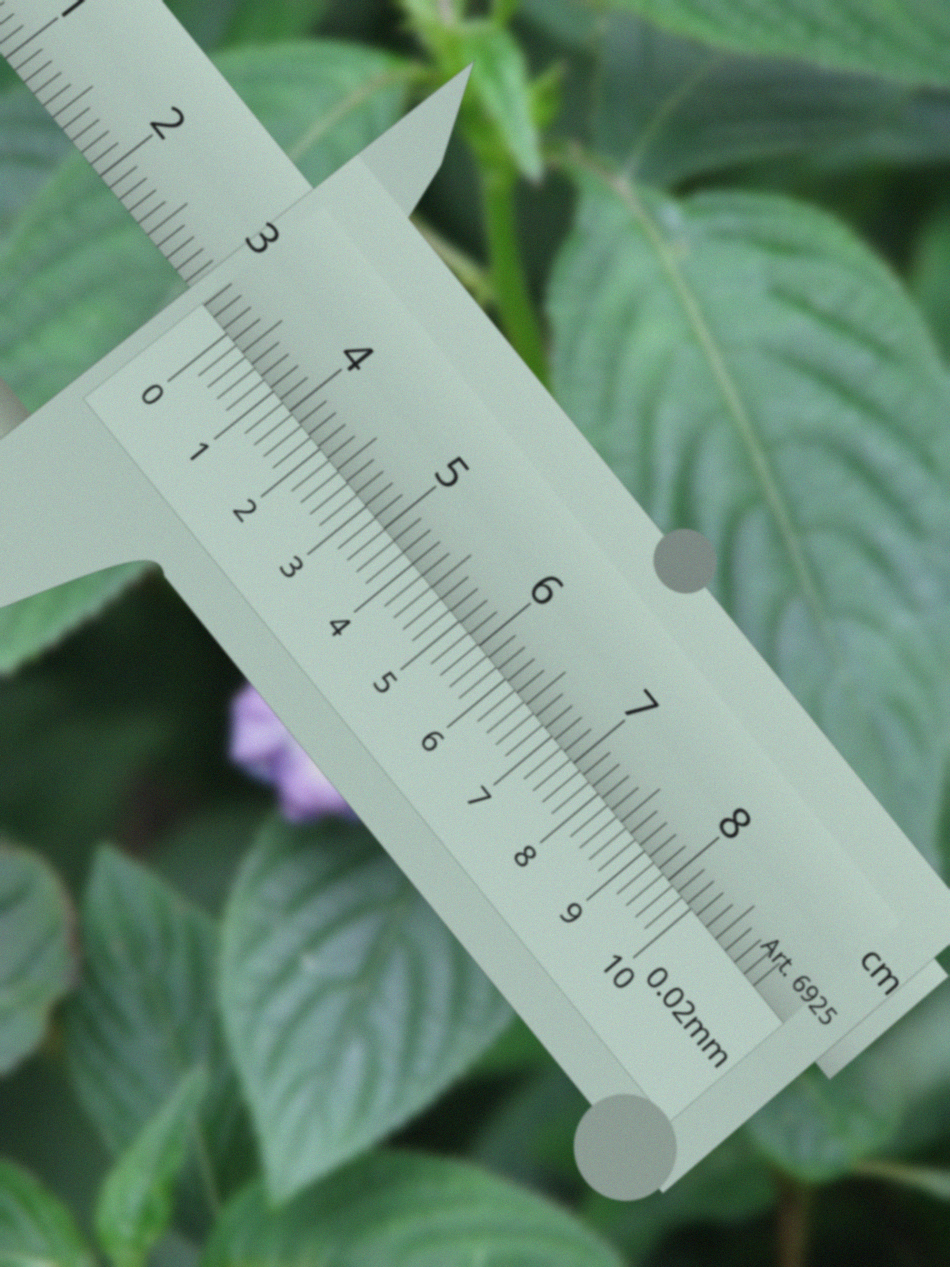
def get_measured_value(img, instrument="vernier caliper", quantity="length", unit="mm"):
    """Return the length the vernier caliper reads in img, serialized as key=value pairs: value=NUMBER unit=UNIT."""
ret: value=33.4 unit=mm
